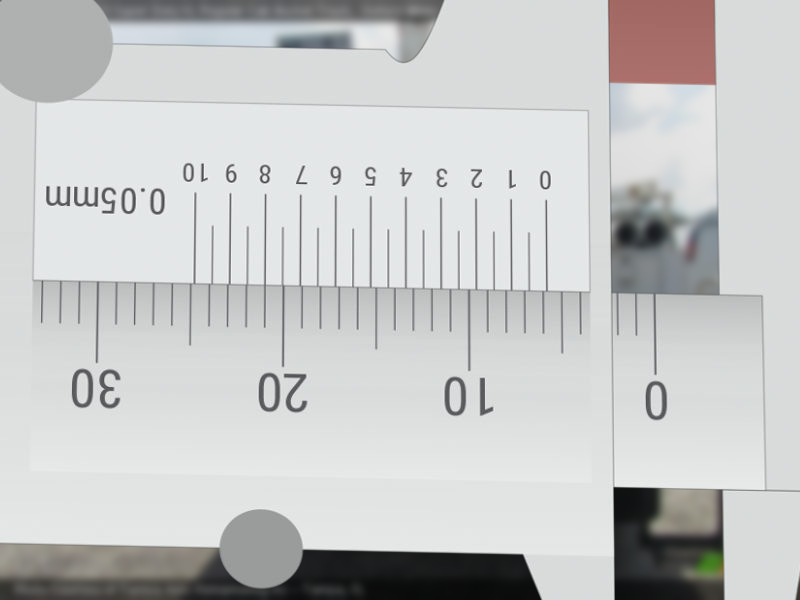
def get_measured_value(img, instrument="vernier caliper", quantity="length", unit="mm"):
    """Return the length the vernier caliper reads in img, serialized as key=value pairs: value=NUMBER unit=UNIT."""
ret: value=5.8 unit=mm
